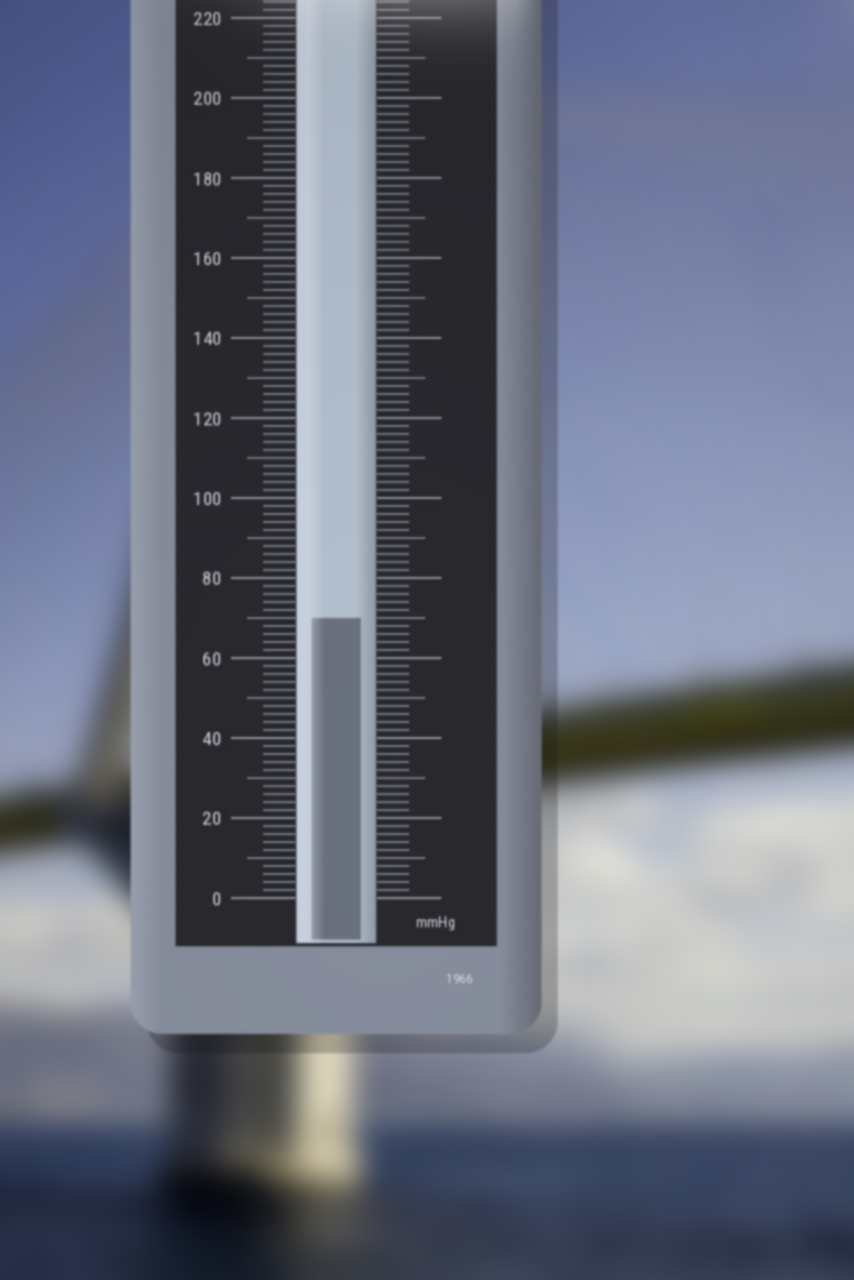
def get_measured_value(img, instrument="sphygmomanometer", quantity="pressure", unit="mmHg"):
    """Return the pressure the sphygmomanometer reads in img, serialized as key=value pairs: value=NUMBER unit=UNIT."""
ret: value=70 unit=mmHg
